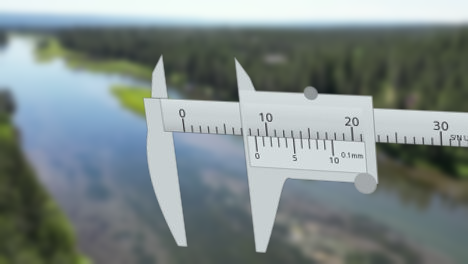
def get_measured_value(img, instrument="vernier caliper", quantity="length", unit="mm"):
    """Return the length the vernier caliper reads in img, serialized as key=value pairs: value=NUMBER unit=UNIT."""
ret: value=8.6 unit=mm
